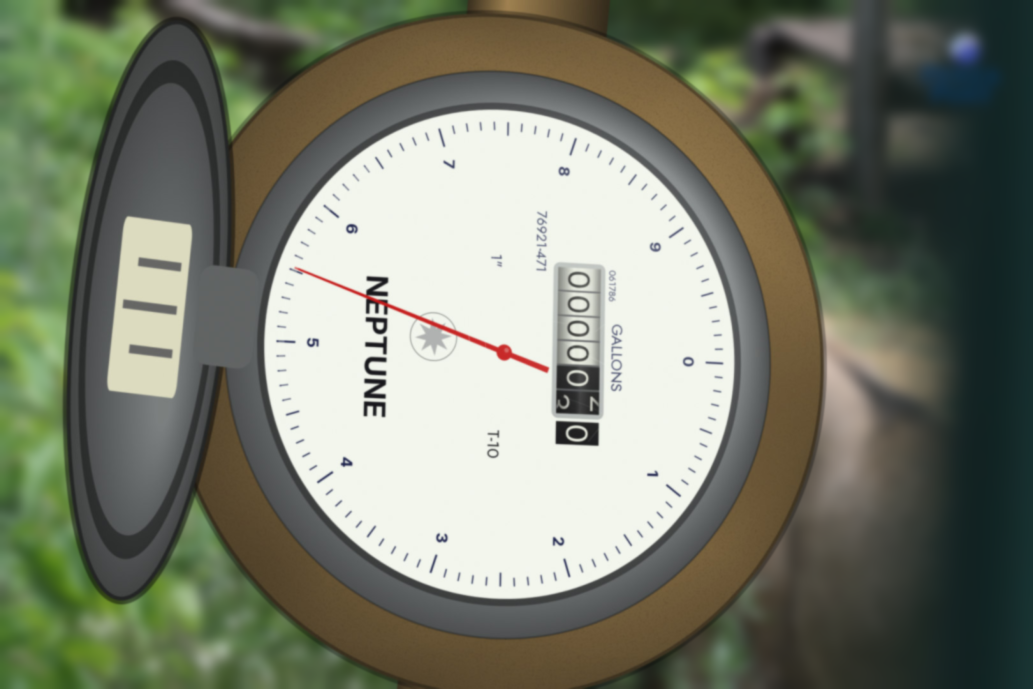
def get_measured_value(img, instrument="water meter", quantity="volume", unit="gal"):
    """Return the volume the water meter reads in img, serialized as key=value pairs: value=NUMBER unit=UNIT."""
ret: value=25.5 unit=gal
